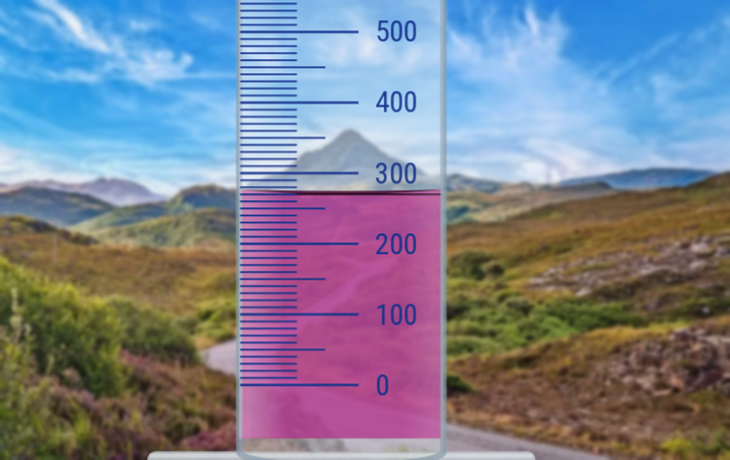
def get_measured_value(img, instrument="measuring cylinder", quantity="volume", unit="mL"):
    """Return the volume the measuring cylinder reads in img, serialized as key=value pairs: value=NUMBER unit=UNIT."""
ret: value=270 unit=mL
